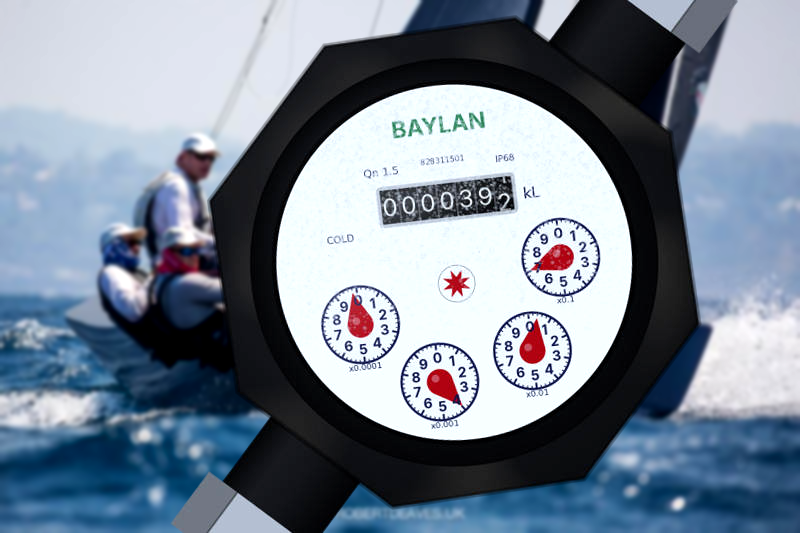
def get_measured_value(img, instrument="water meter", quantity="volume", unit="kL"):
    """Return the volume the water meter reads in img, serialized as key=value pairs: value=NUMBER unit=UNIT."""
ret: value=391.7039 unit=kL
